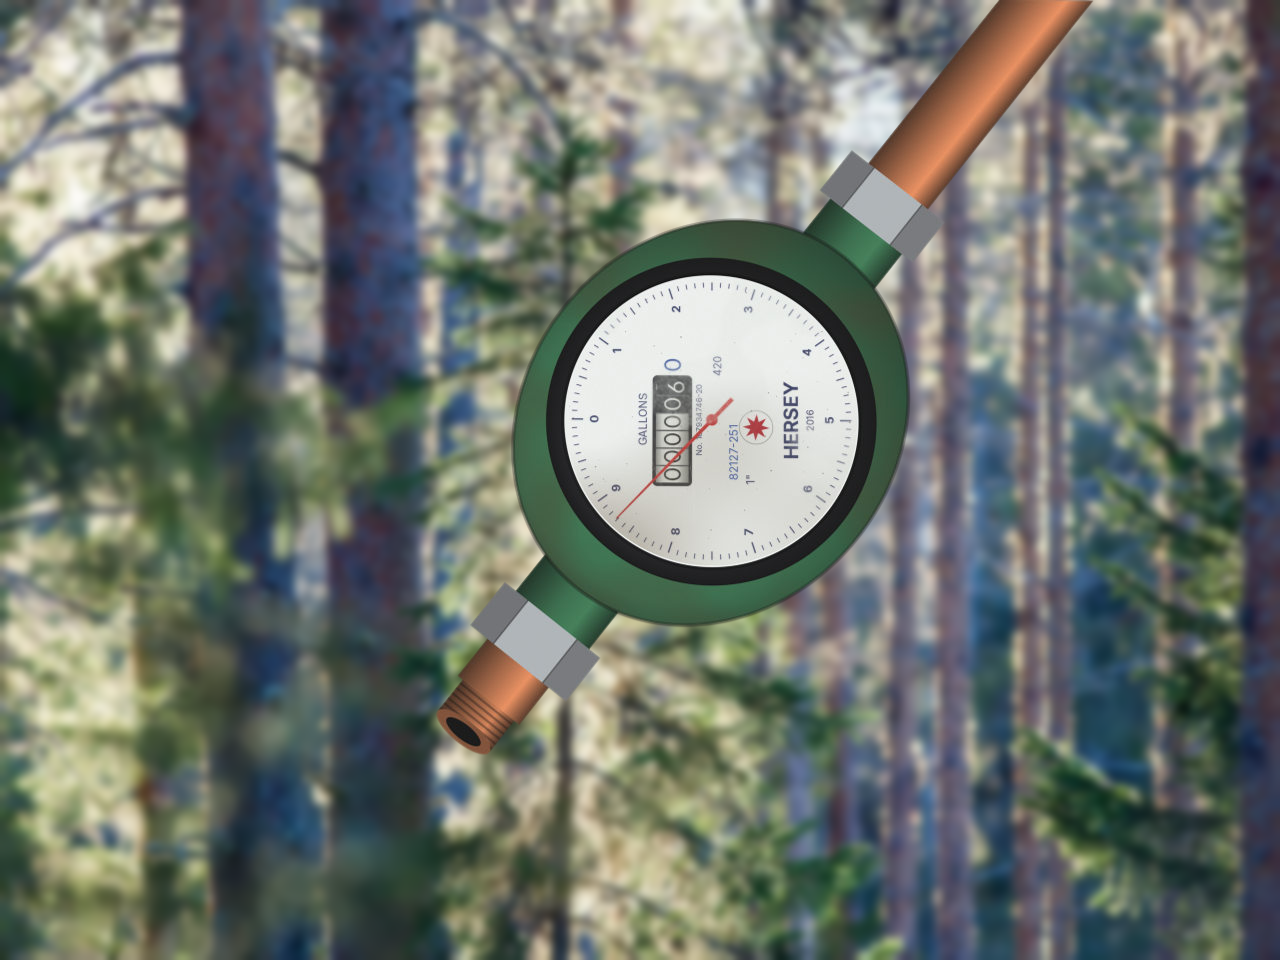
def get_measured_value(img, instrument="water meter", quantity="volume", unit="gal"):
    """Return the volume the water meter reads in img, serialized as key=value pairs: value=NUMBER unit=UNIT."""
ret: value=58.7 unit=gal
